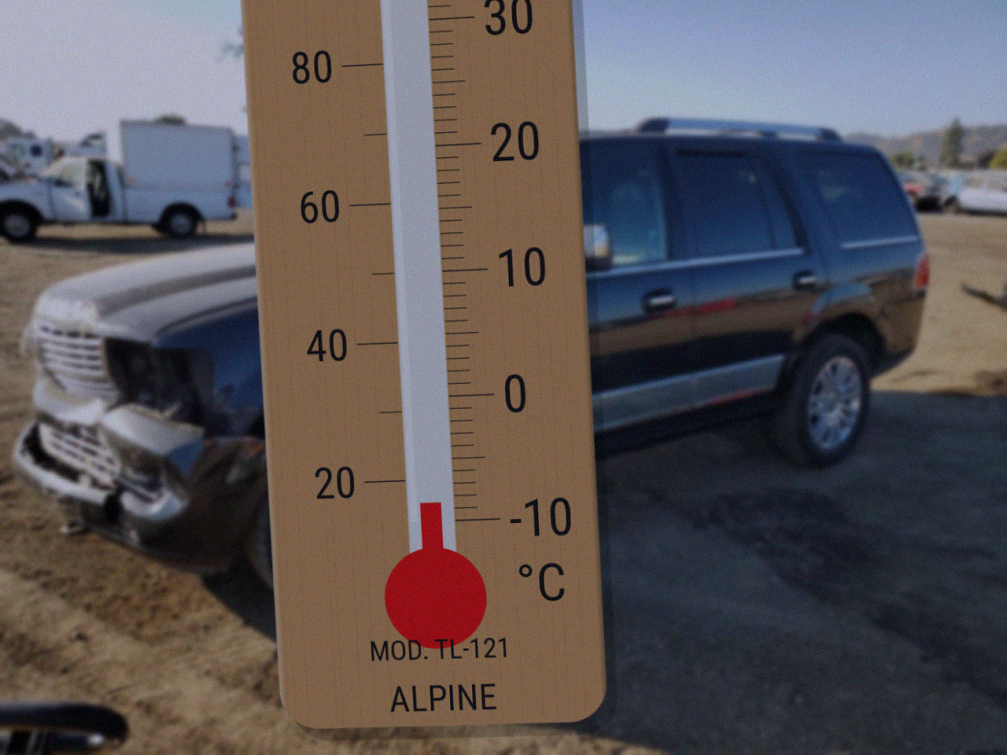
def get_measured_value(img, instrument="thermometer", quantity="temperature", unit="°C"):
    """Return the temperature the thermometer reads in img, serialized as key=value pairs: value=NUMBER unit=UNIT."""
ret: value=-8.5 unit=°C
